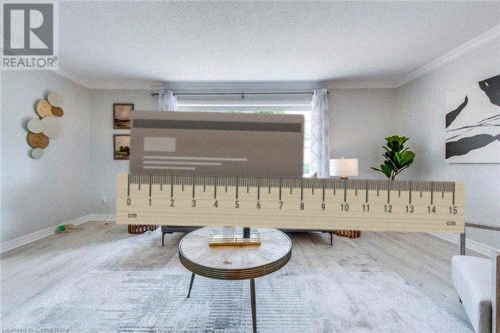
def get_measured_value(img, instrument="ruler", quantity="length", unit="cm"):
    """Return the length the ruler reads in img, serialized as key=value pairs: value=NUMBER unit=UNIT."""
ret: value=8 unit=cm
